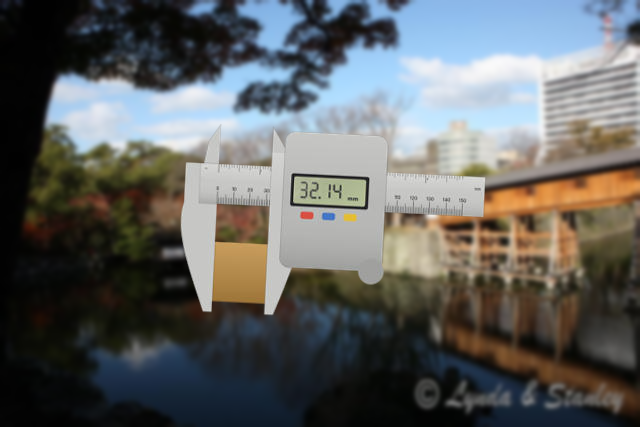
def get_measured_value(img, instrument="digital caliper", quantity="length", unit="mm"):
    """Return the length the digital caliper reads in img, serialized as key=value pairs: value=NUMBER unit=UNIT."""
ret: value=32.14 unit=mm
